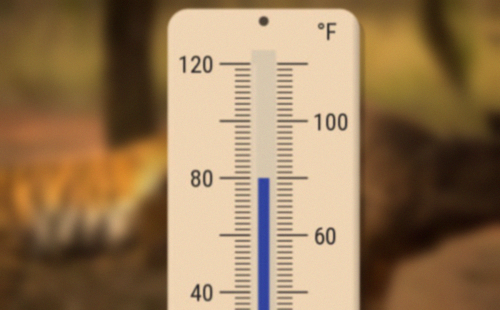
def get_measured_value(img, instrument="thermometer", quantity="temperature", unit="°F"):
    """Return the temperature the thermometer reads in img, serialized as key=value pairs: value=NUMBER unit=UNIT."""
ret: value=80 unit=°F
